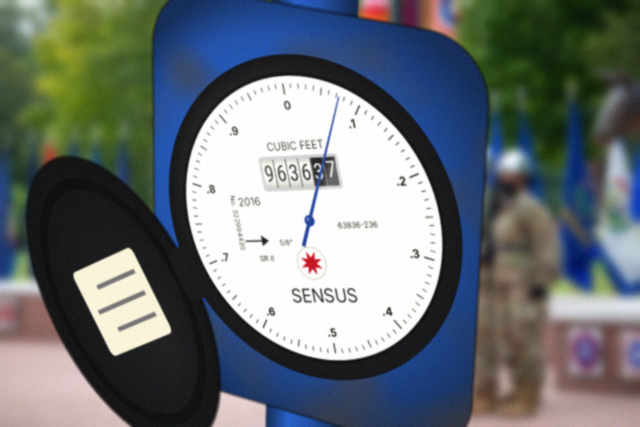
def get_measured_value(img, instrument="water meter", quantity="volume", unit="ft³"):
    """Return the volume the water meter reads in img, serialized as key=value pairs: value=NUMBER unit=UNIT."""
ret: value=963637.07 unit=ft³
